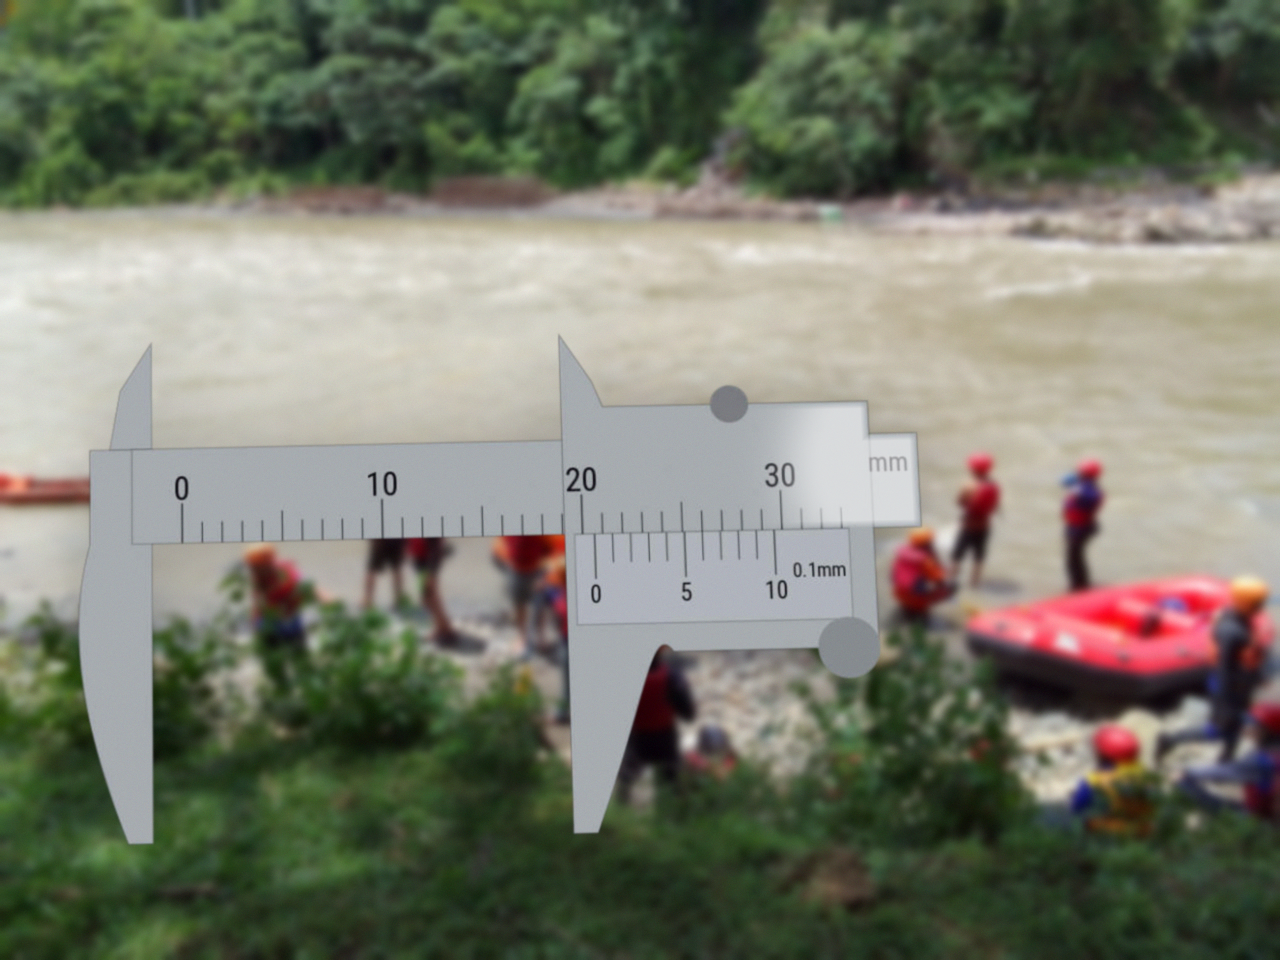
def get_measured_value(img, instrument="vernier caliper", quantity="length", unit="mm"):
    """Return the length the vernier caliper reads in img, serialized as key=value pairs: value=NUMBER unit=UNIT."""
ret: value=20.6 unit=mm
